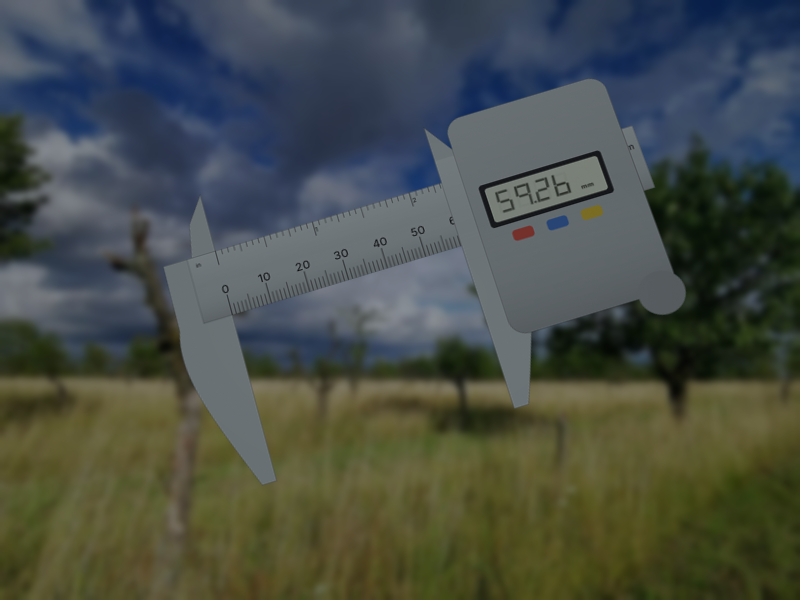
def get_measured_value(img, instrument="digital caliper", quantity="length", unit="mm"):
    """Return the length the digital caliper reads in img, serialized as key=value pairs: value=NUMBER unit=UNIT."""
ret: value=59.26 unit=mm
